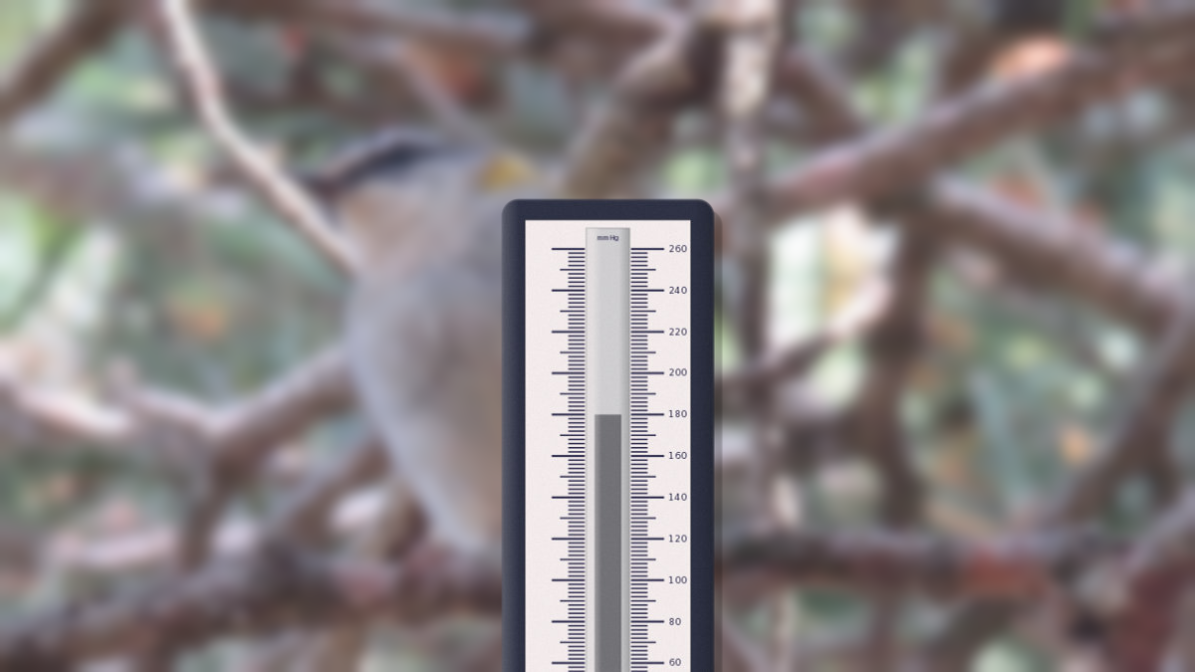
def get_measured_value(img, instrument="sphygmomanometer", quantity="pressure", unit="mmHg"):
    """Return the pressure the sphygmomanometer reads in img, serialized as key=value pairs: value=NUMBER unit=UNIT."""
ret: value=180 unit=mmHg
